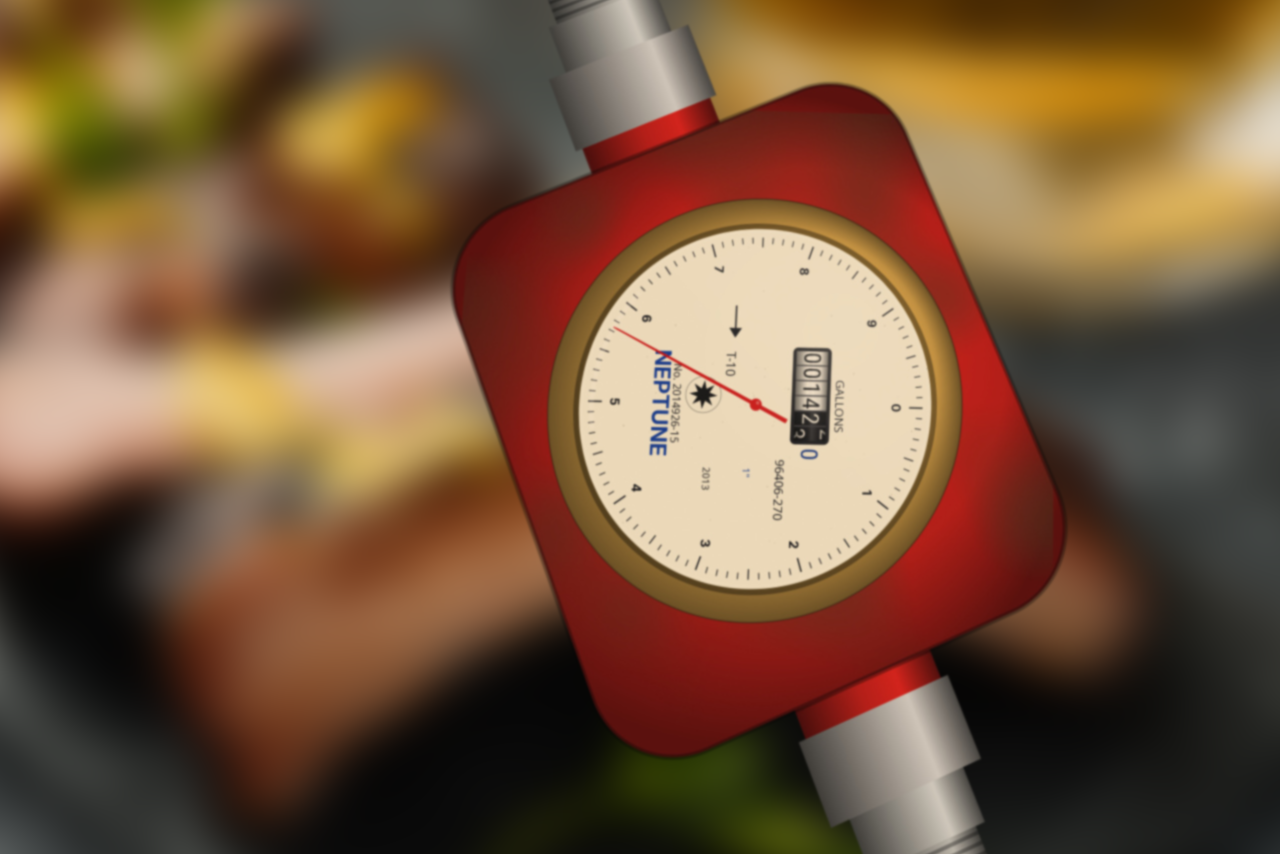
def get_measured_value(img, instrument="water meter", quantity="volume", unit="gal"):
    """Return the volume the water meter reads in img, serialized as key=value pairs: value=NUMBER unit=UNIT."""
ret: value=14225.7 unit=gal
